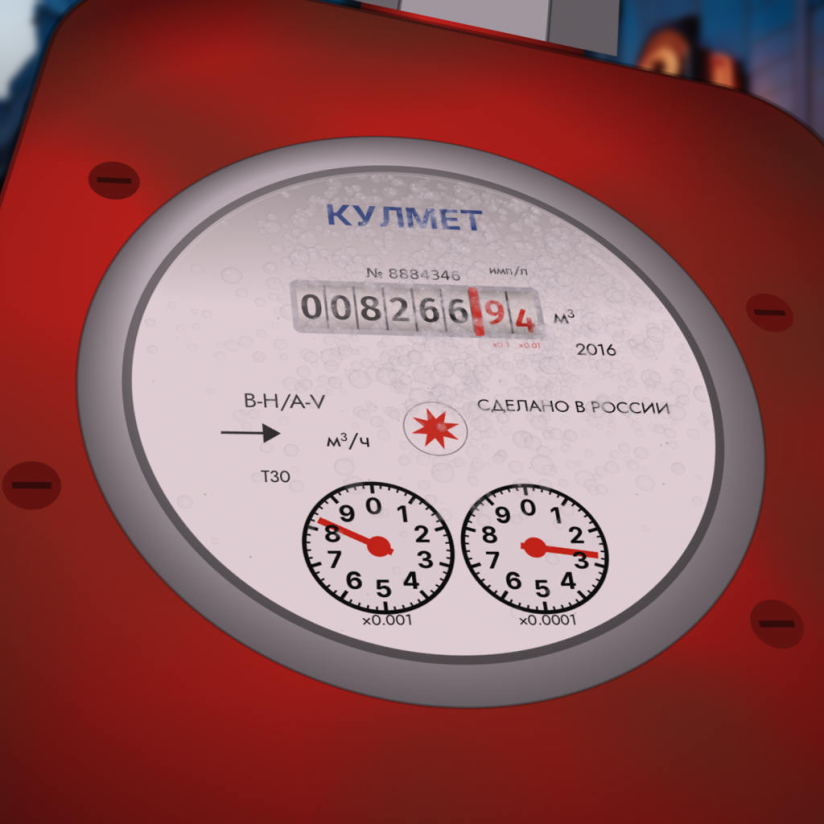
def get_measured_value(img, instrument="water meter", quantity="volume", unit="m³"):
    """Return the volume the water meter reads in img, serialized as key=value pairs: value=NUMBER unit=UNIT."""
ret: value=8266.9382 unit=m³
